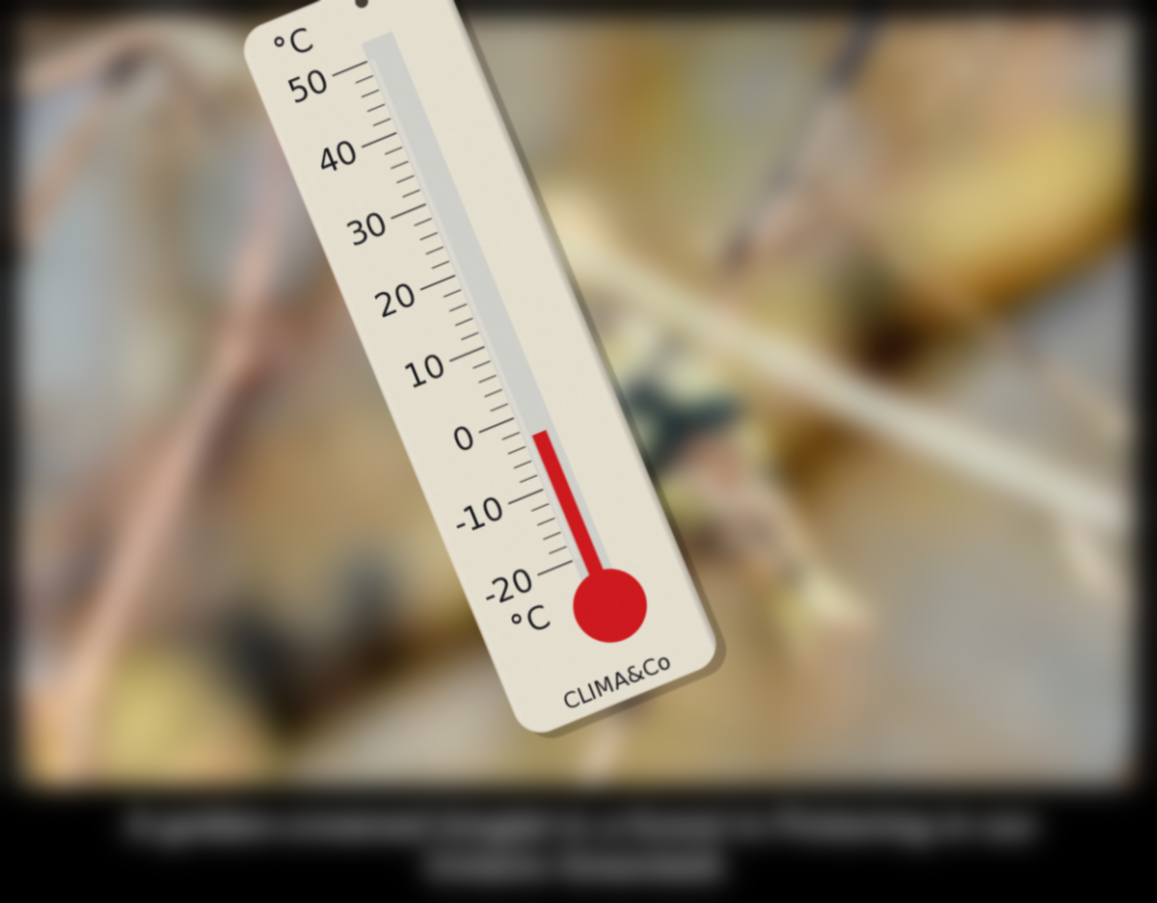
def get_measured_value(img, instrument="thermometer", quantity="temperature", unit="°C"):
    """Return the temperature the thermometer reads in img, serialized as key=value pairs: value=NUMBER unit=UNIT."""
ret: value=-3 unit=°C
